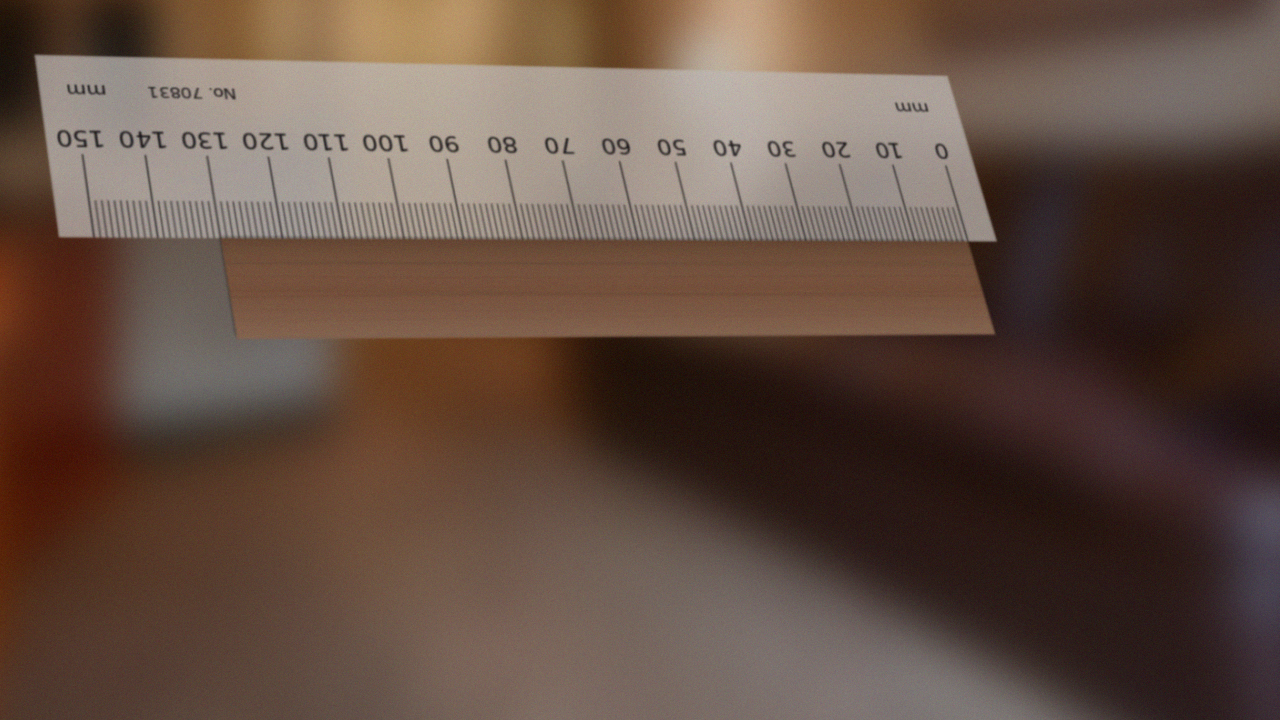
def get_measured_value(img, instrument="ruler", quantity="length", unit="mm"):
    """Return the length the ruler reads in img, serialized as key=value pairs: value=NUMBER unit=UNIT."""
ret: value=130 unit=mm
